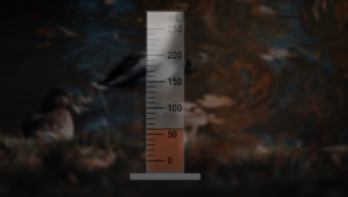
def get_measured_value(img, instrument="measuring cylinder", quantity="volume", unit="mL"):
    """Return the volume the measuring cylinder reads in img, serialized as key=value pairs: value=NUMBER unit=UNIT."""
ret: value=60 unit=mL
